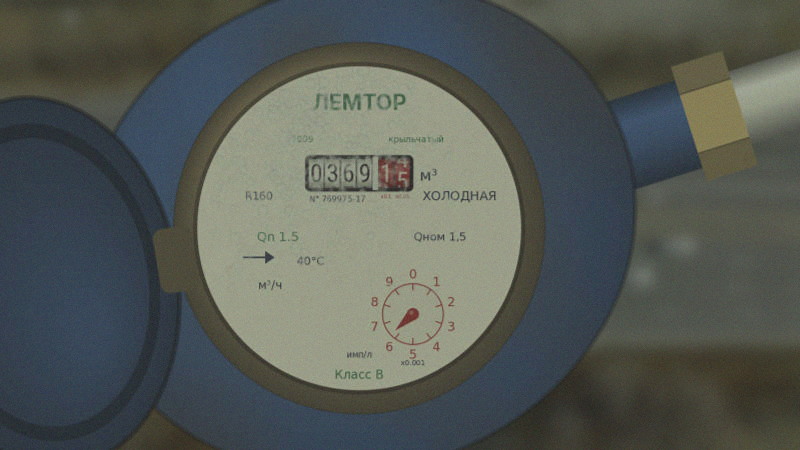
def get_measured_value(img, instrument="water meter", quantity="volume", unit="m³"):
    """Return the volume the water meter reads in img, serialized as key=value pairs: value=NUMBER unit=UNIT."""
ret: value=369.146 unit=m³
